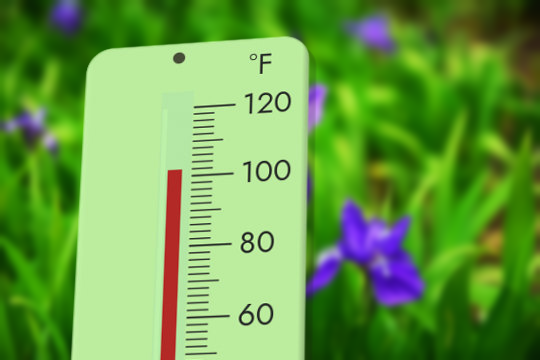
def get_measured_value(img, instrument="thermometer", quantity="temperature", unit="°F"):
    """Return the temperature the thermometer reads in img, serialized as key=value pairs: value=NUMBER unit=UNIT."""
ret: value=102 unit=°F
